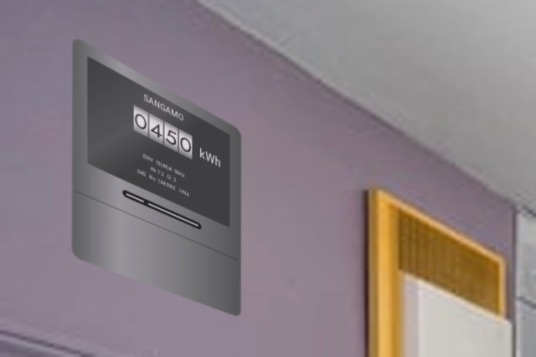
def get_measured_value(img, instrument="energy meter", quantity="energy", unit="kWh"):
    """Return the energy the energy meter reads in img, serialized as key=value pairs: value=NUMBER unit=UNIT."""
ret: value=450 unit=kWh
